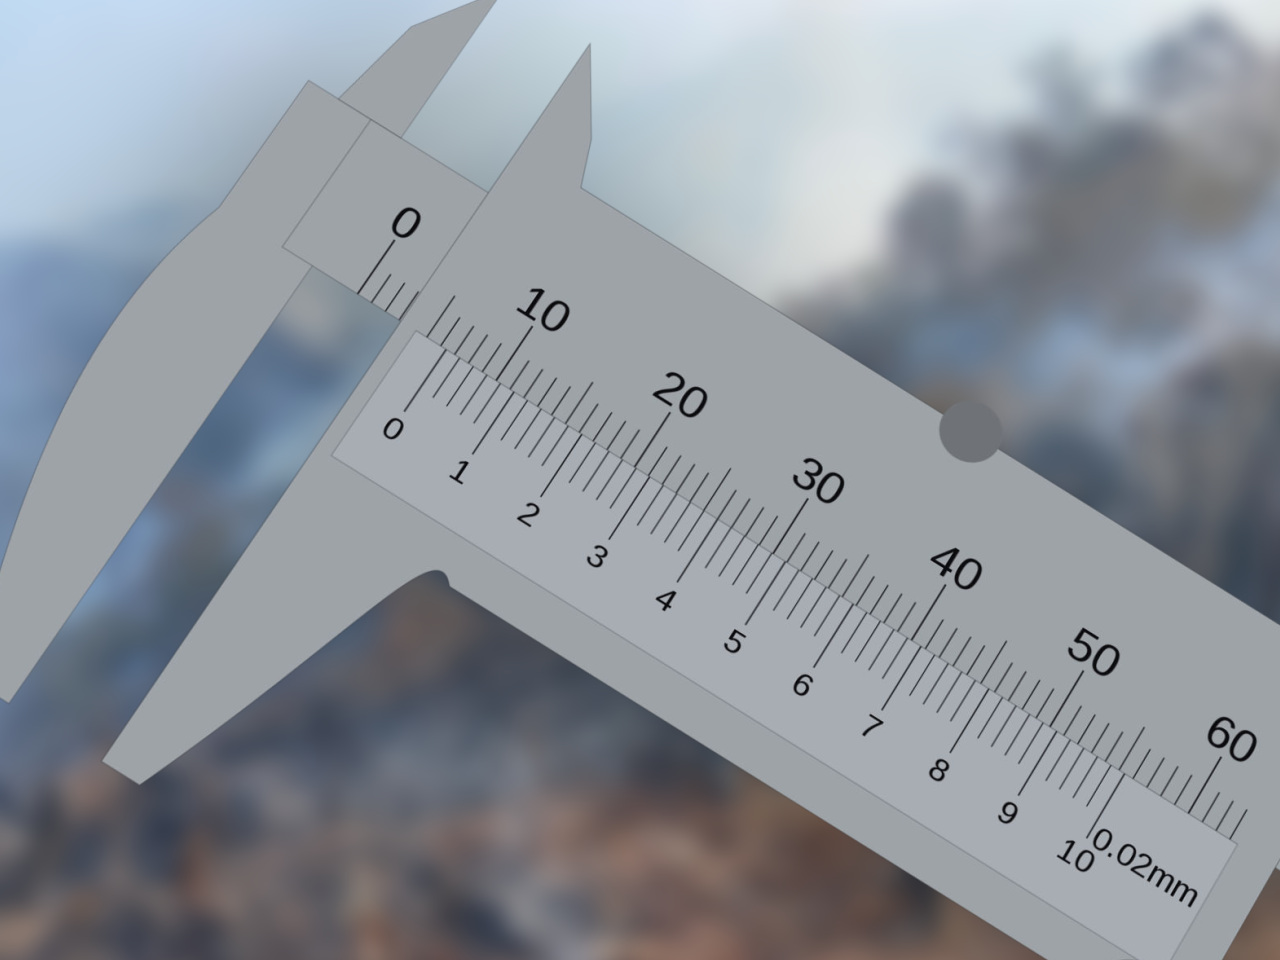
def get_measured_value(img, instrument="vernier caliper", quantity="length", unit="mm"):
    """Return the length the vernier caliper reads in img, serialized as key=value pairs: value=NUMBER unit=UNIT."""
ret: value=6.4 unit=mm
